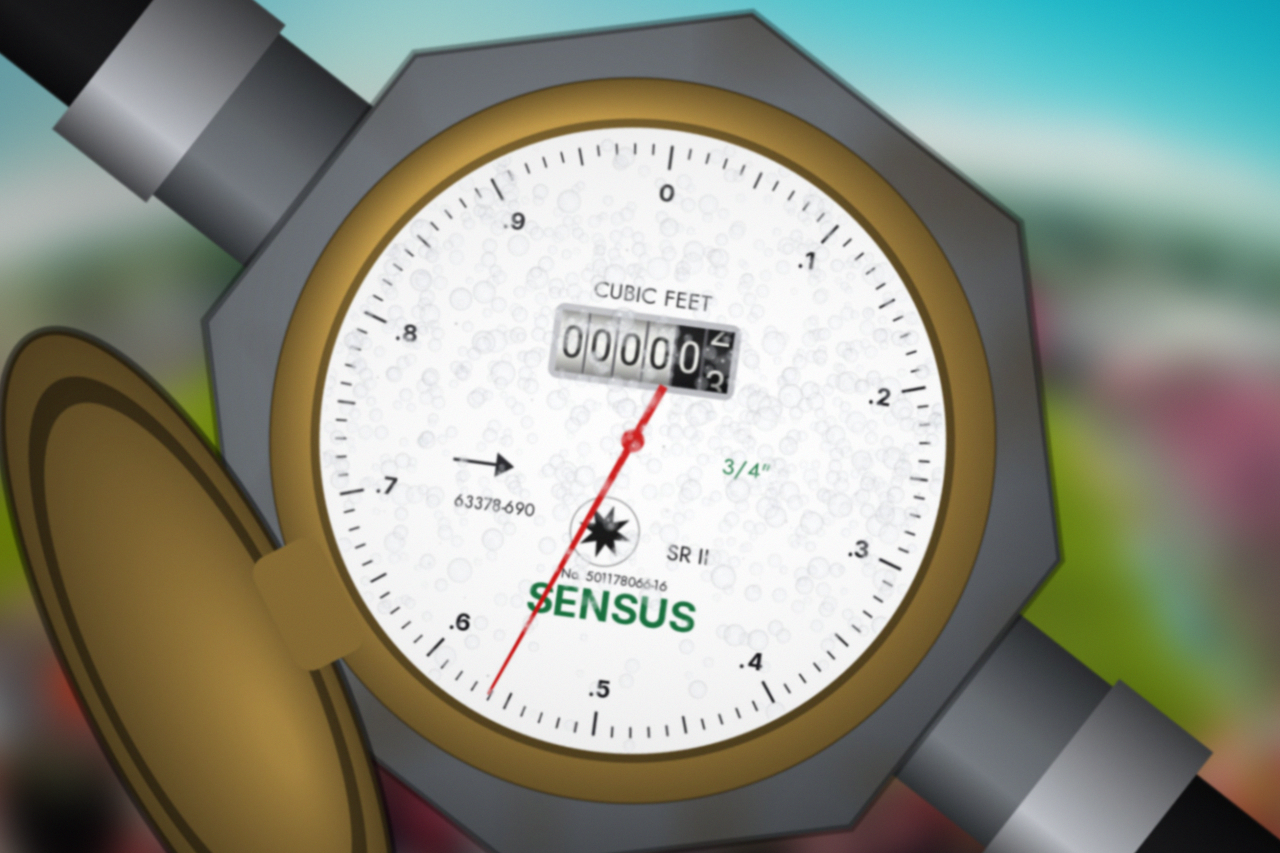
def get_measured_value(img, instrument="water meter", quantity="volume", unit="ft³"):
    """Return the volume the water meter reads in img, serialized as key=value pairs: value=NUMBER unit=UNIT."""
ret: value=2.56 unit=ft³
